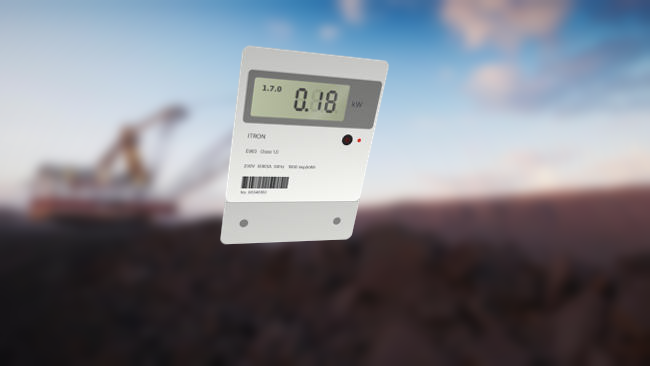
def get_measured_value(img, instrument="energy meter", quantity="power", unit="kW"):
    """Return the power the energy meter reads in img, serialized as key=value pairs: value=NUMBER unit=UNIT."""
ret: value=0.18 unit=kW
